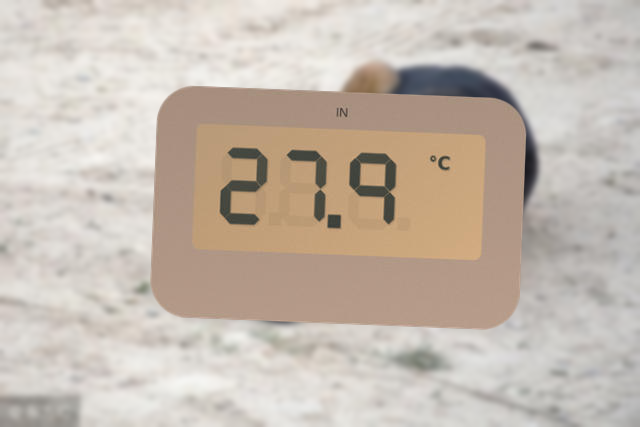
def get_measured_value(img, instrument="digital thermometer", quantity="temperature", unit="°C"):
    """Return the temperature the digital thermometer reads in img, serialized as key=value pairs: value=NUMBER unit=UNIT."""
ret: value=27.9 unit=°C
